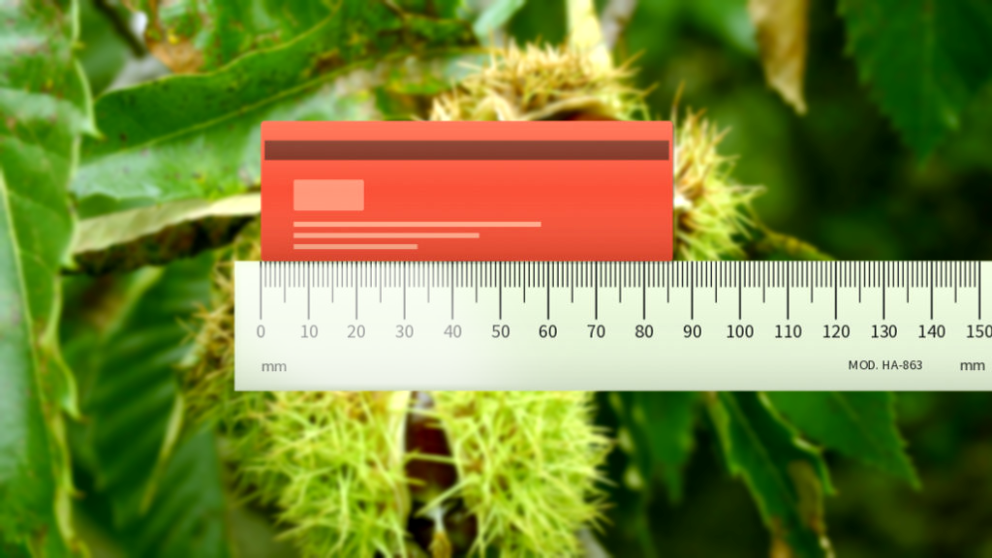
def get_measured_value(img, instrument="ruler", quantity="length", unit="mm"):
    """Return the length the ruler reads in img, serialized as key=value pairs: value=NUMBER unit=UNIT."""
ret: value=86 unit=mm
